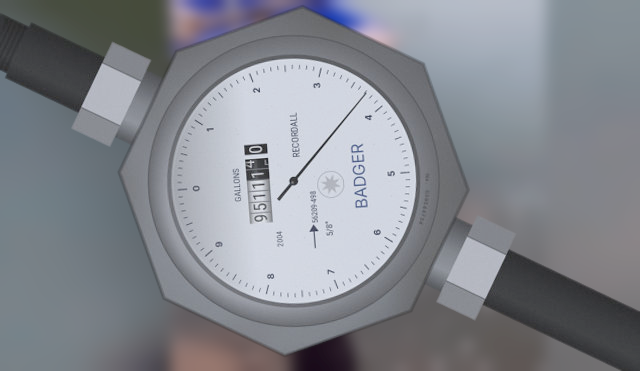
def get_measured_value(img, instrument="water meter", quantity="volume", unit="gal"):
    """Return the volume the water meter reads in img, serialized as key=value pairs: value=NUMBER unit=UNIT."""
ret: value=9511143.7 unit=gal
